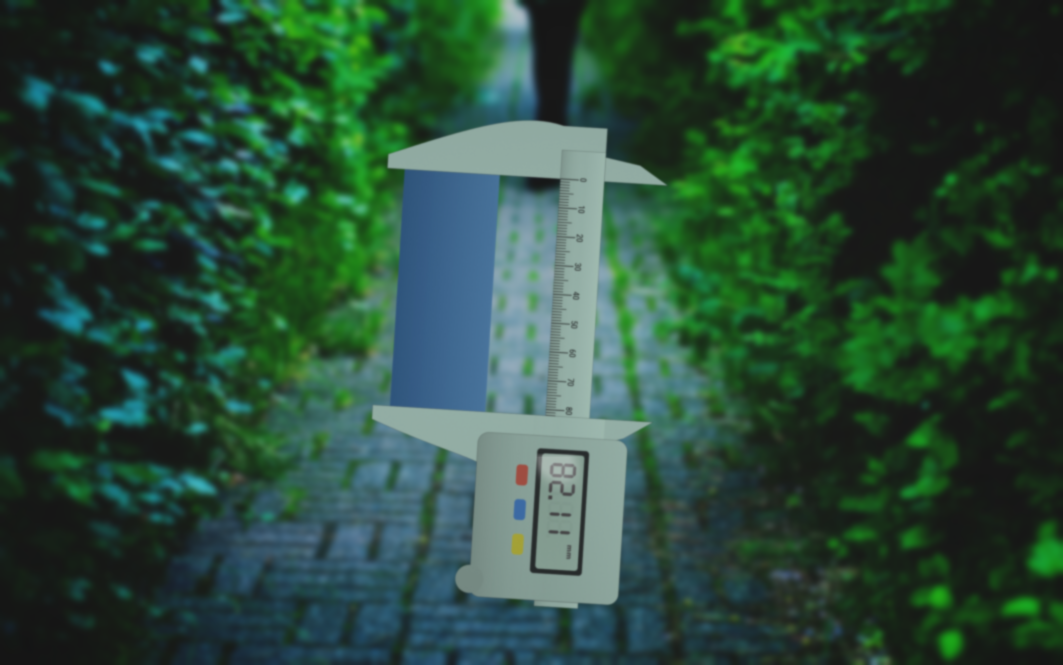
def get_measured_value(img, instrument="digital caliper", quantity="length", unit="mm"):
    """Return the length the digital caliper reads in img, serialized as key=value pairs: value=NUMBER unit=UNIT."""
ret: value=82.11 unit=mm
